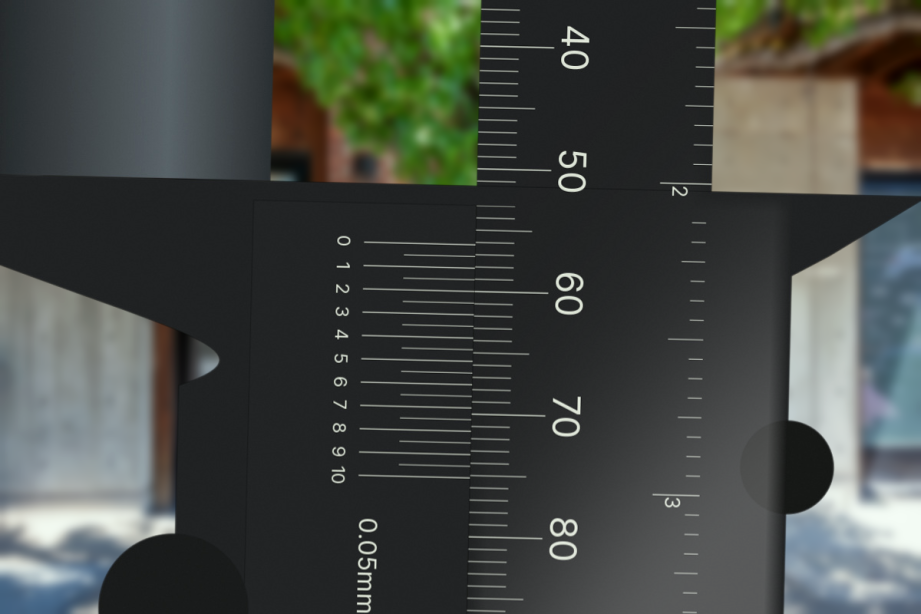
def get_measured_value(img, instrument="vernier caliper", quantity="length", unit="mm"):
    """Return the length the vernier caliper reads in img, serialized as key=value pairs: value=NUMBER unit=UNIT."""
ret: value=56.2 unit=mm
